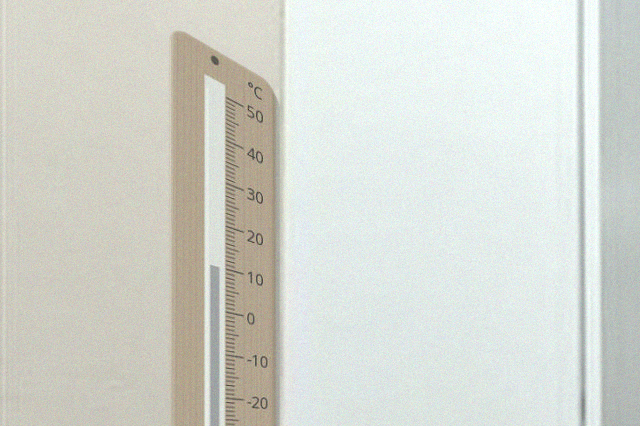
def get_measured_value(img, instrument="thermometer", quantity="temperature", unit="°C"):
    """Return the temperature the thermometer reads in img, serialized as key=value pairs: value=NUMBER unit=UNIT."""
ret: value=10 unit=°C
